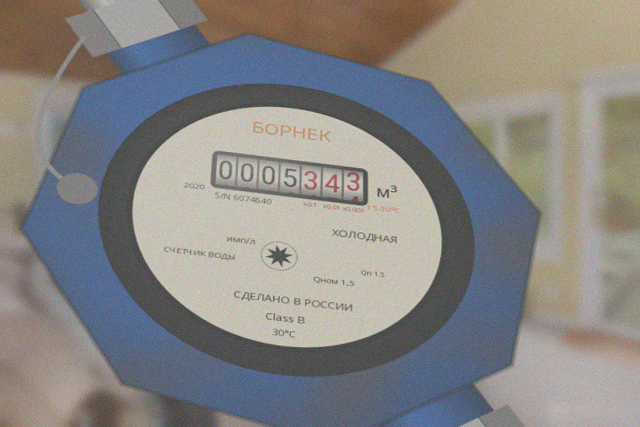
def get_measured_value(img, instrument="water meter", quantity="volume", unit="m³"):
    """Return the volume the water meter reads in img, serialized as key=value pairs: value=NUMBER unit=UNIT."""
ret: value=5.343 unit=m³
